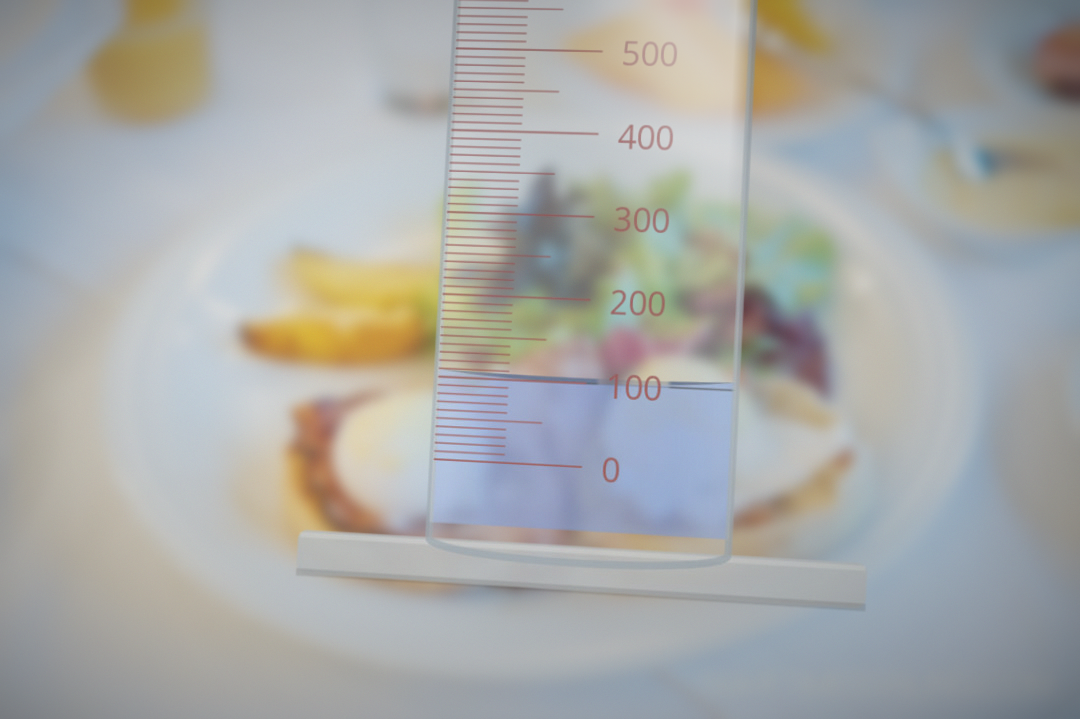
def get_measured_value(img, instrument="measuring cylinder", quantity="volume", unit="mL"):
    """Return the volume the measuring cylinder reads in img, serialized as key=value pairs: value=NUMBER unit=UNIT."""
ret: value=100 unit=mL
